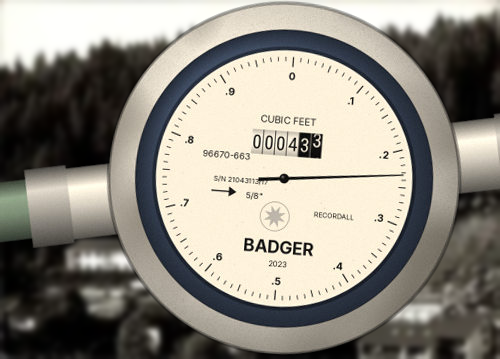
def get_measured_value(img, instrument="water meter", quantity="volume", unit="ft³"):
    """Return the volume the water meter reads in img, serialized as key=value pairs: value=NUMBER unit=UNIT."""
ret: value=433.23 unit=ft³
